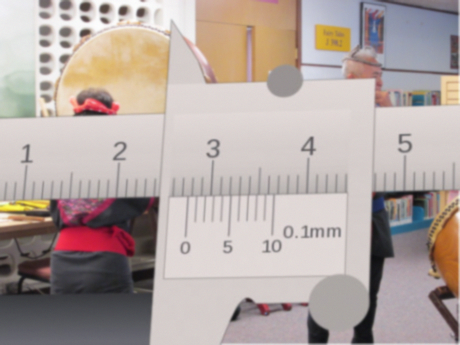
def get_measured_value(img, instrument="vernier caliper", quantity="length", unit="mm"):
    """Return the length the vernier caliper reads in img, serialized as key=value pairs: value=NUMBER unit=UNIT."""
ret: value=27.6 unit=mm
